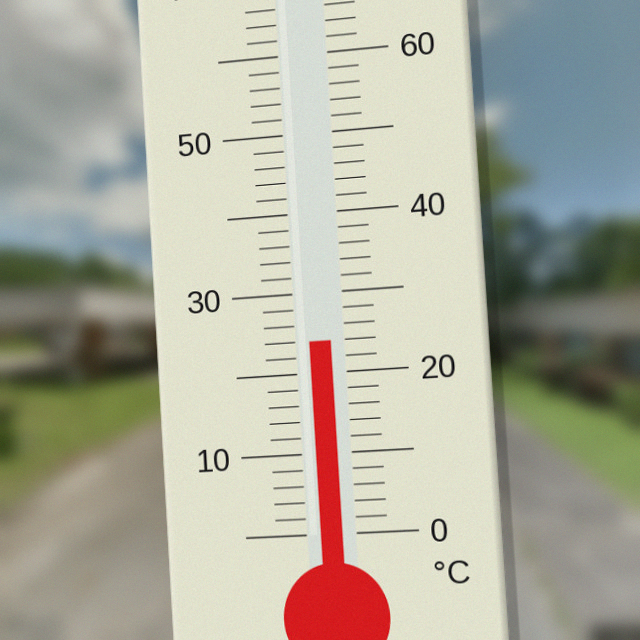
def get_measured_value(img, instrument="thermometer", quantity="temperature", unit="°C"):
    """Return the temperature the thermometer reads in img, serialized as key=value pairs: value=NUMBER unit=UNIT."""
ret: value=24 unit=°C
